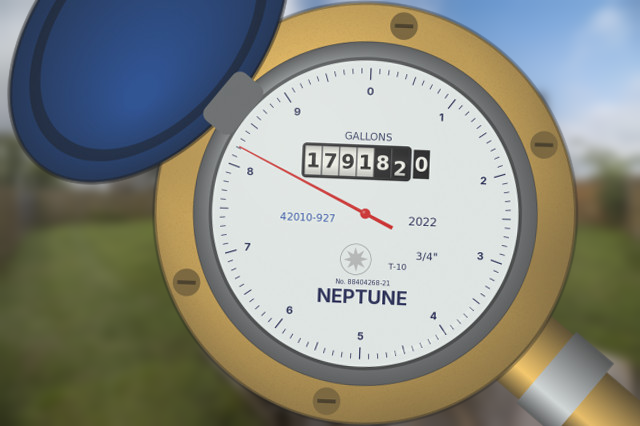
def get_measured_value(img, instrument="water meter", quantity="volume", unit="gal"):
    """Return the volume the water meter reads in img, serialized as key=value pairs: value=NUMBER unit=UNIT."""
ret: value=1791818.2 unit=gal
